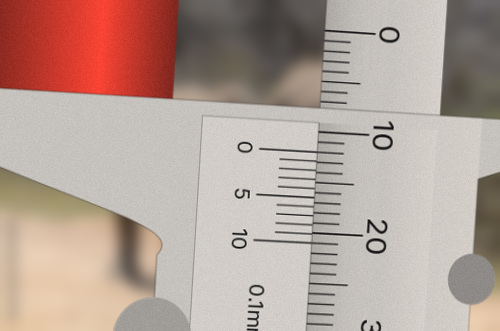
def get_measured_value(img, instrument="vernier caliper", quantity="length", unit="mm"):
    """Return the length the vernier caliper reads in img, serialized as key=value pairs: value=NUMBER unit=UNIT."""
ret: value=12.0 unit=mm
